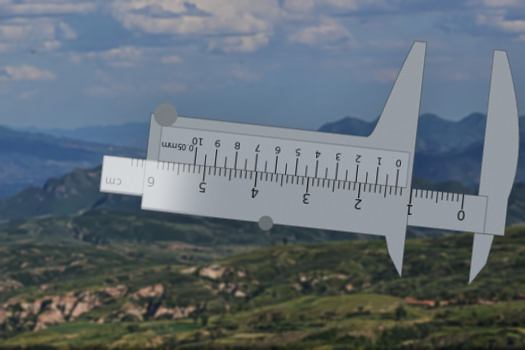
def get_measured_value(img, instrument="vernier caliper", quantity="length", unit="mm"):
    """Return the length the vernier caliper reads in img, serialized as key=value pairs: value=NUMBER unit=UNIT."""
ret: value=13.0 unit=mm
